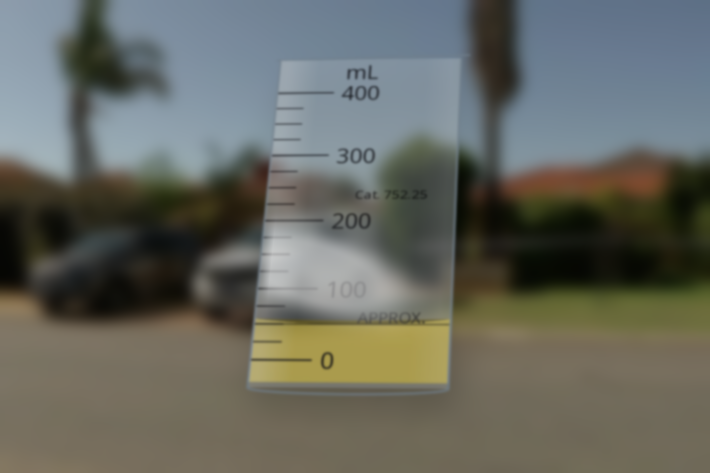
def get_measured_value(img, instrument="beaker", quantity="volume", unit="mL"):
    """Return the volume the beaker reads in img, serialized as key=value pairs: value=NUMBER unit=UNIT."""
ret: value=50 unit=mL
